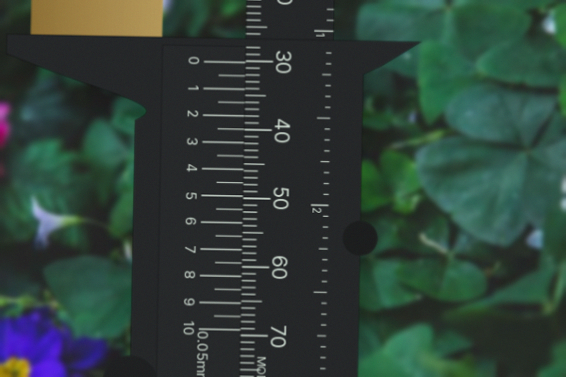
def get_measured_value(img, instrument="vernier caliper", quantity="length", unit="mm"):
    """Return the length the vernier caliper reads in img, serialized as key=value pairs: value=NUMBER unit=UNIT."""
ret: value=30.2 unit=mm
